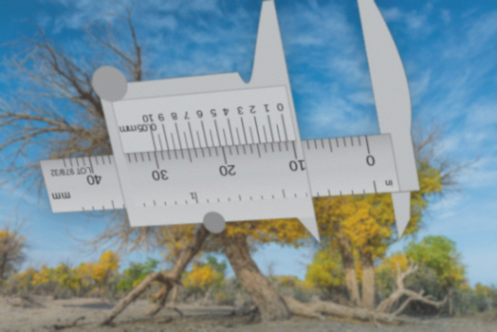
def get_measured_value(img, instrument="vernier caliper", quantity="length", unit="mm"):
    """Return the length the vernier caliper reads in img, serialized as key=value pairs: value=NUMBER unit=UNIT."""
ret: value=10.8 unit=mm
